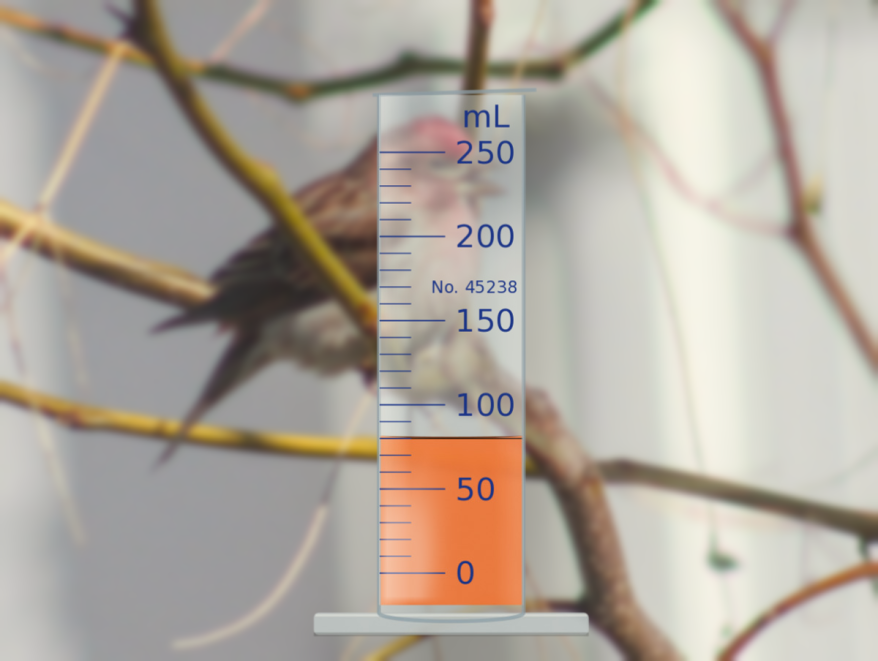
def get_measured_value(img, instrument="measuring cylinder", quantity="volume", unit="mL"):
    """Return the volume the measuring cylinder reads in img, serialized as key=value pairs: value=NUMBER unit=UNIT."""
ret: value=80 unit=mL
